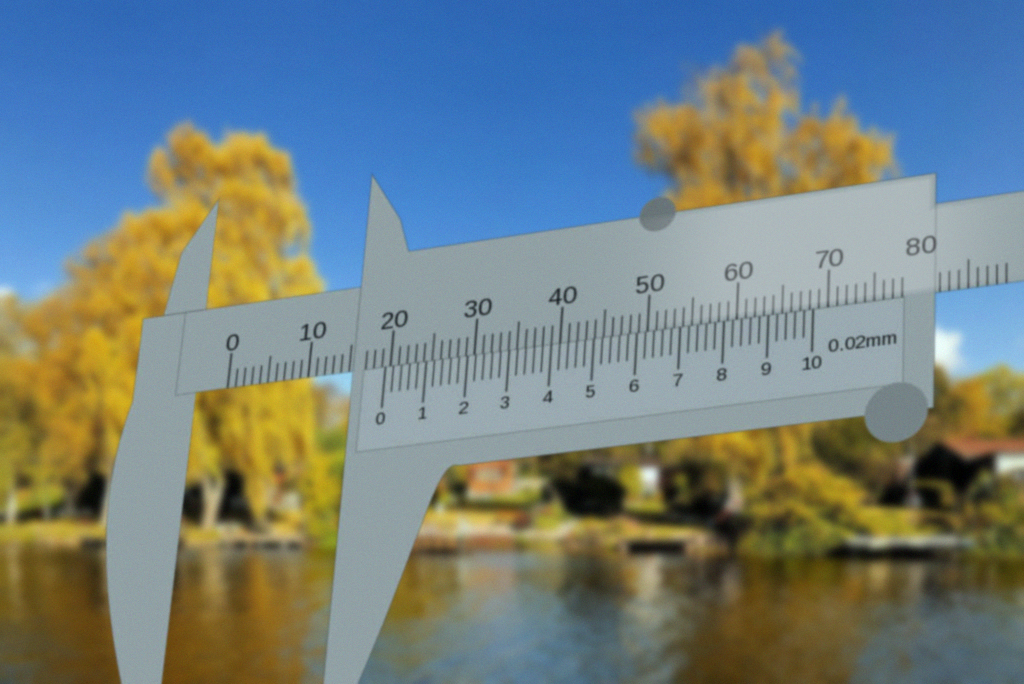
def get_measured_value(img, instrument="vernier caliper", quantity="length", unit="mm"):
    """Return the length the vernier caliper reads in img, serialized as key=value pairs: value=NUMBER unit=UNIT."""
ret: value=19.4 unit=mm
